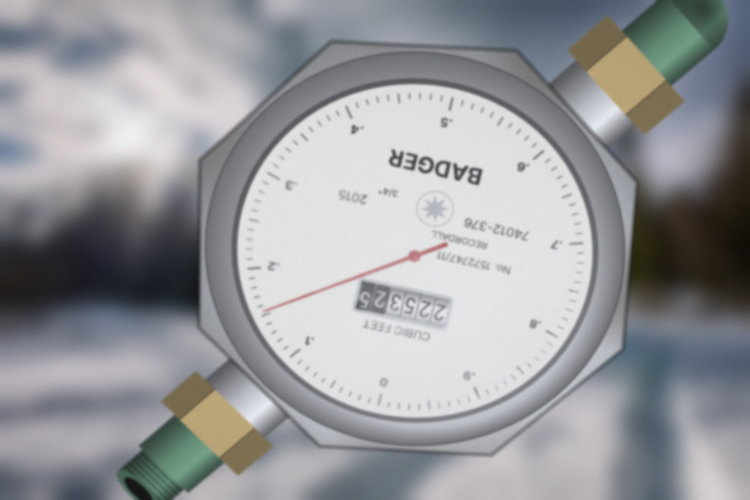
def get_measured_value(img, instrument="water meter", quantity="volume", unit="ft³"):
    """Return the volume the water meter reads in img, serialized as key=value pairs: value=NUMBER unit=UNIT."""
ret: value=225325.15 unit=ft³
